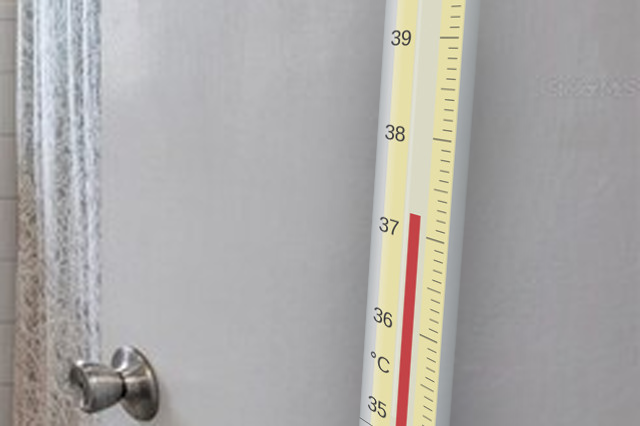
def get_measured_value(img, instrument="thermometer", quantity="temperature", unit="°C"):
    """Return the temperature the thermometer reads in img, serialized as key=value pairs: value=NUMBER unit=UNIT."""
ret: value=37.2 unit=°C
